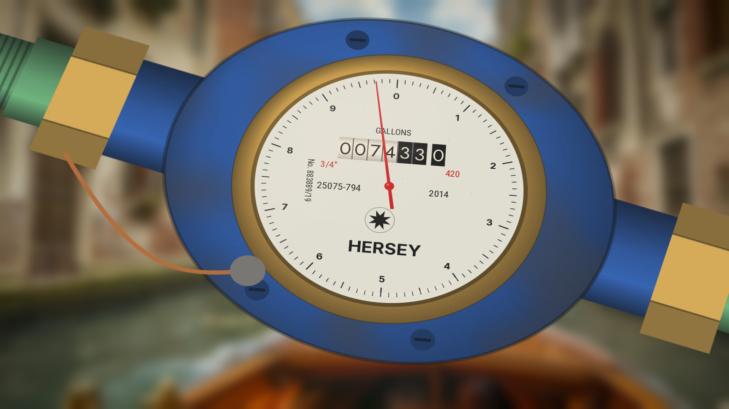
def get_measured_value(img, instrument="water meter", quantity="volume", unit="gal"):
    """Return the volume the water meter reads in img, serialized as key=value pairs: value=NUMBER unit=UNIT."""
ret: value=74329.7 unit=gal
